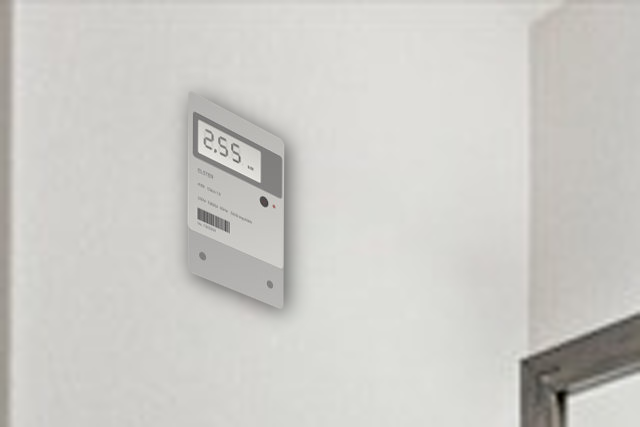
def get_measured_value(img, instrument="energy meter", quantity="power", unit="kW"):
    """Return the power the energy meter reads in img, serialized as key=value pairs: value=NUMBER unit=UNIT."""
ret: value=2.55 unit=kW
